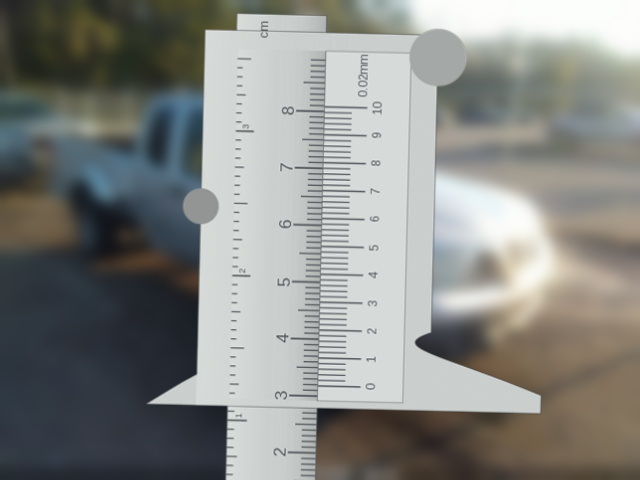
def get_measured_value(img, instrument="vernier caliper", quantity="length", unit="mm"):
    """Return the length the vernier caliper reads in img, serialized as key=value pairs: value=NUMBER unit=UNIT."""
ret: value=31.8 unit=mm
